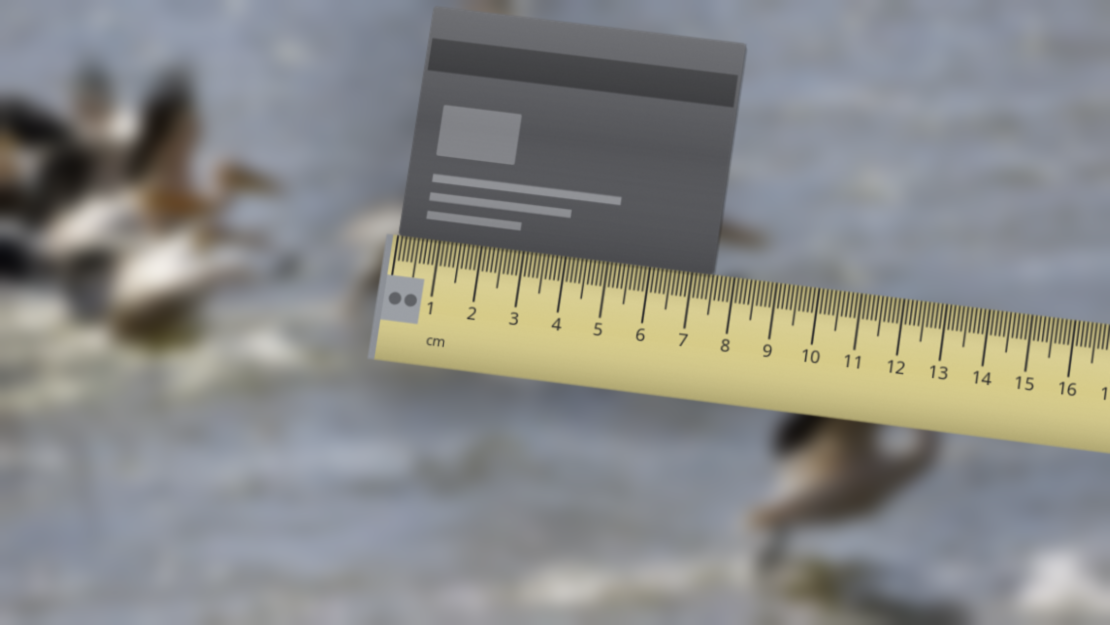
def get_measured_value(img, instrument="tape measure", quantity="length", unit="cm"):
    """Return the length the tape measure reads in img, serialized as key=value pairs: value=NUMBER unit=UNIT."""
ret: value=7.5 unit=cm
